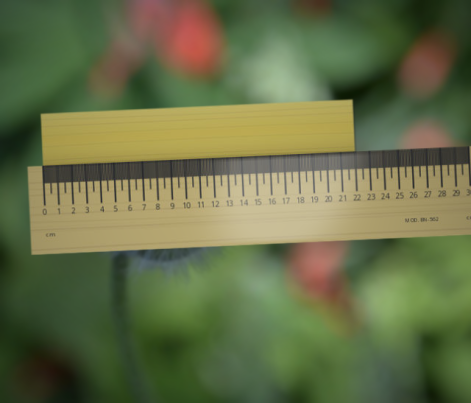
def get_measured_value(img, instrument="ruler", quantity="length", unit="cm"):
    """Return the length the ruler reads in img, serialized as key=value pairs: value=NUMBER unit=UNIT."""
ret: value=22 unit=cm
